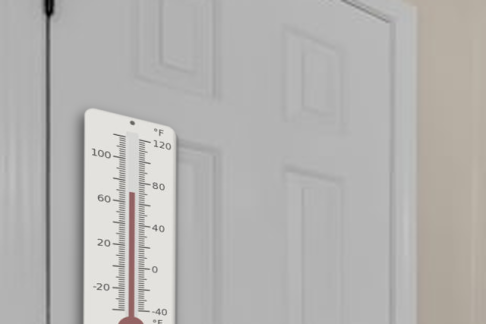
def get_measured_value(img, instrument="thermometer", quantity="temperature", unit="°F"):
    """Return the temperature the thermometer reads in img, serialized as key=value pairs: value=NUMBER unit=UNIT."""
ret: value=70 unit=°F
